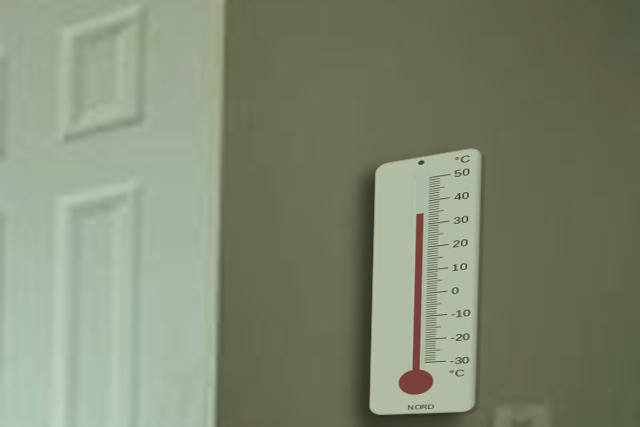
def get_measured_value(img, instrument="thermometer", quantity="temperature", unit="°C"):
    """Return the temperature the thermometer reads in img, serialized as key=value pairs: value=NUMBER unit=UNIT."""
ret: value=35 unit=°C
